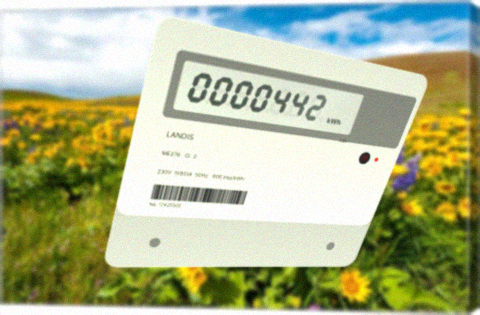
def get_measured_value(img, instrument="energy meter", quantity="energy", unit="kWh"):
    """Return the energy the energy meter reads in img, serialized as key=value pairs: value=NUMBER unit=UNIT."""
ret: value=442 unit=kWh
